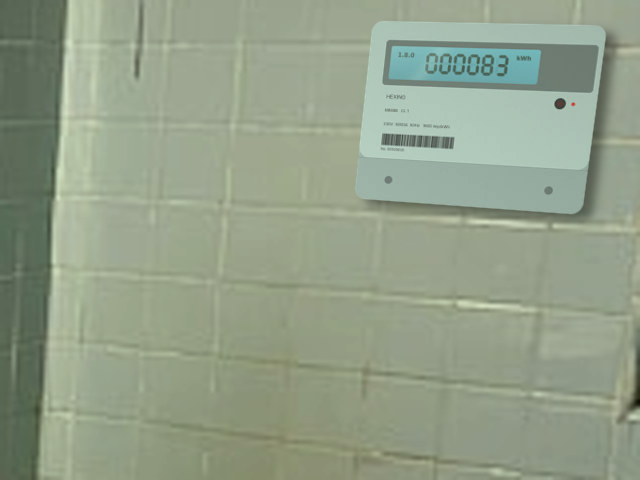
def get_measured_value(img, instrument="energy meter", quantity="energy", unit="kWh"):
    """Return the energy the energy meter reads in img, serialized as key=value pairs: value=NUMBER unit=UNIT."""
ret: value=83 unit=kWh
